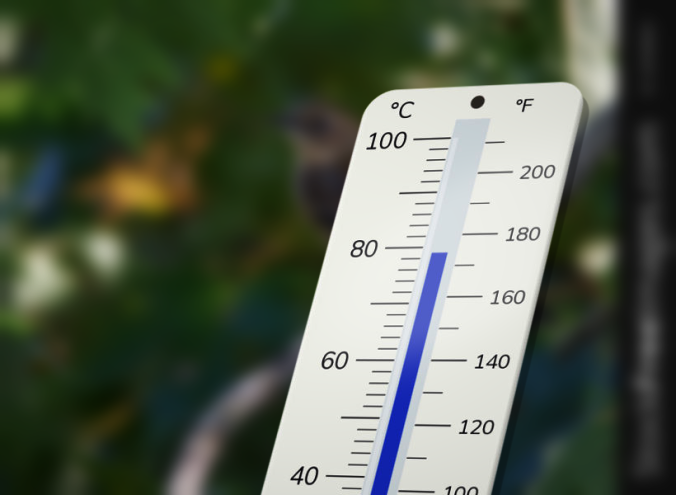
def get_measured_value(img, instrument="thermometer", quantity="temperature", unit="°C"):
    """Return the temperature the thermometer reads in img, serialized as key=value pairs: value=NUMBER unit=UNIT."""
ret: value=79 unit=°C
